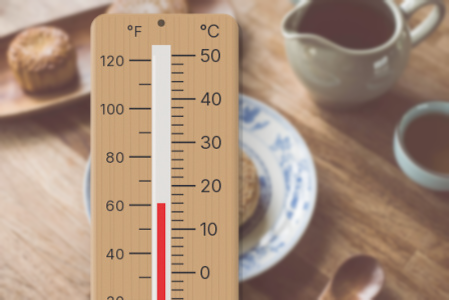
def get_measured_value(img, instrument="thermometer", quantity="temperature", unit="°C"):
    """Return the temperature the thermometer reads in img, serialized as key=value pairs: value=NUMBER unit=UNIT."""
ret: value=16 unit=°C
